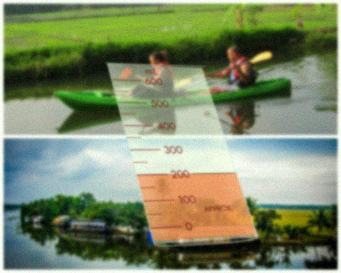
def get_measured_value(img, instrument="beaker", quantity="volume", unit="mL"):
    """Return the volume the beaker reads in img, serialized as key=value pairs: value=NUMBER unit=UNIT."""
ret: value=200 unit=mL
